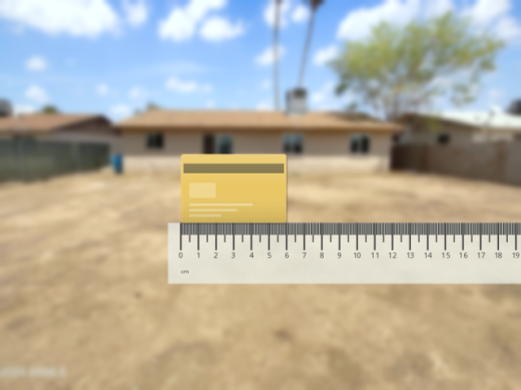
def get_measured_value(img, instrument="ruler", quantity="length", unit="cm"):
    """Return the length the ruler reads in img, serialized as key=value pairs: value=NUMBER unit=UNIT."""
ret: value=6 unit=cm
